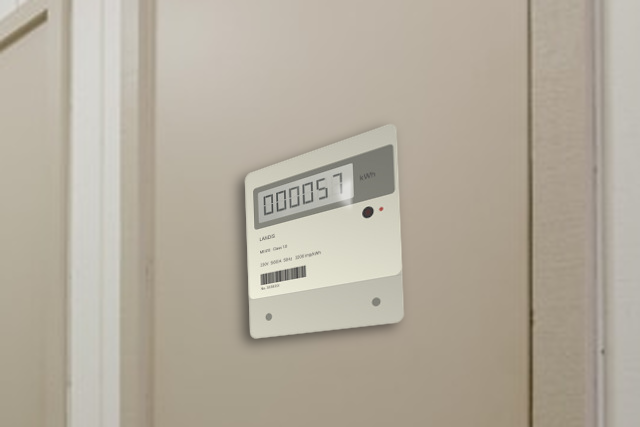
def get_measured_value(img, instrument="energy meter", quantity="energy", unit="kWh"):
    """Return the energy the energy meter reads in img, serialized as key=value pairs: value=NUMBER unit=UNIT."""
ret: value=57 unit=kWh
